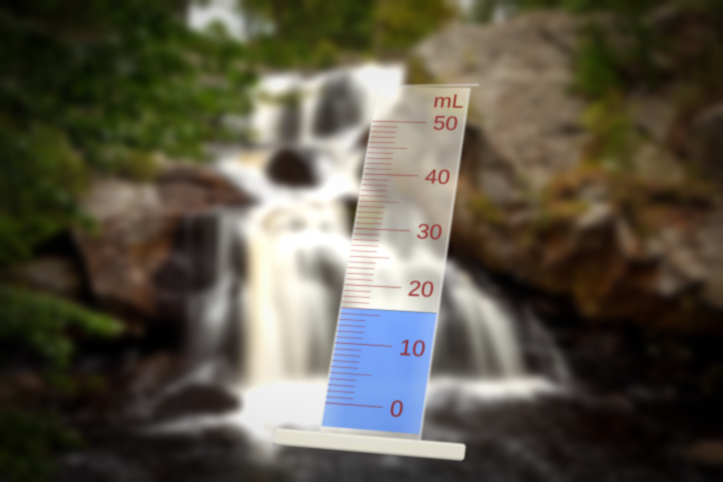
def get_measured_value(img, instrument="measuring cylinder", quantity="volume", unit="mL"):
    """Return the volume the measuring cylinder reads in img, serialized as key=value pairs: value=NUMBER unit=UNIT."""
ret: value=16 unit=mL
